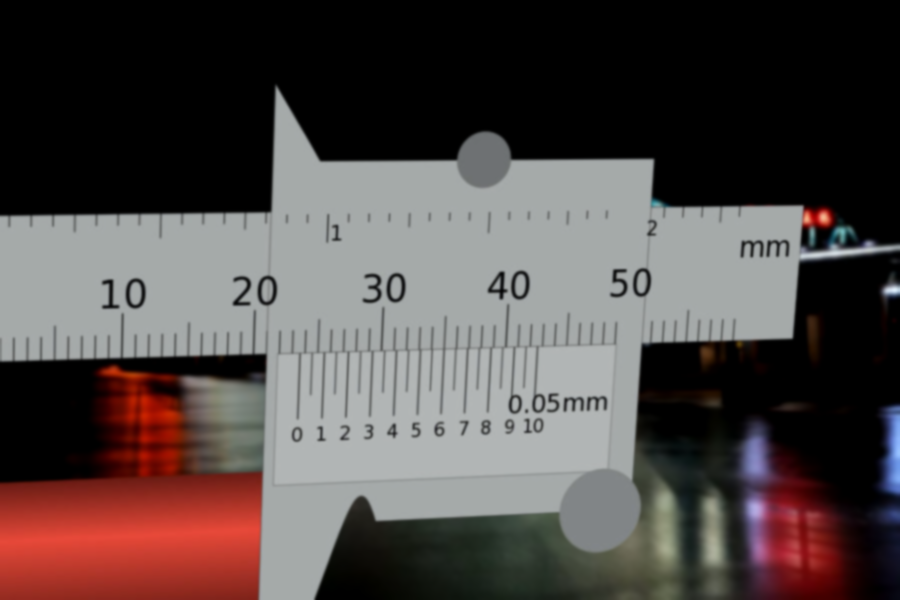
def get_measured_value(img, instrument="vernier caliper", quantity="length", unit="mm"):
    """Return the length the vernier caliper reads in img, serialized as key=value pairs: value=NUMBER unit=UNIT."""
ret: value=23.6 unit=mm
